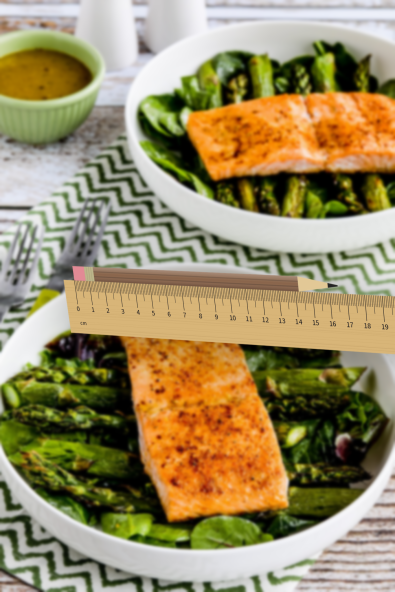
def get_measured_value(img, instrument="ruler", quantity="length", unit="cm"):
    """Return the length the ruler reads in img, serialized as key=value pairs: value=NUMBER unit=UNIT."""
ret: value=16.5 unit=cm
